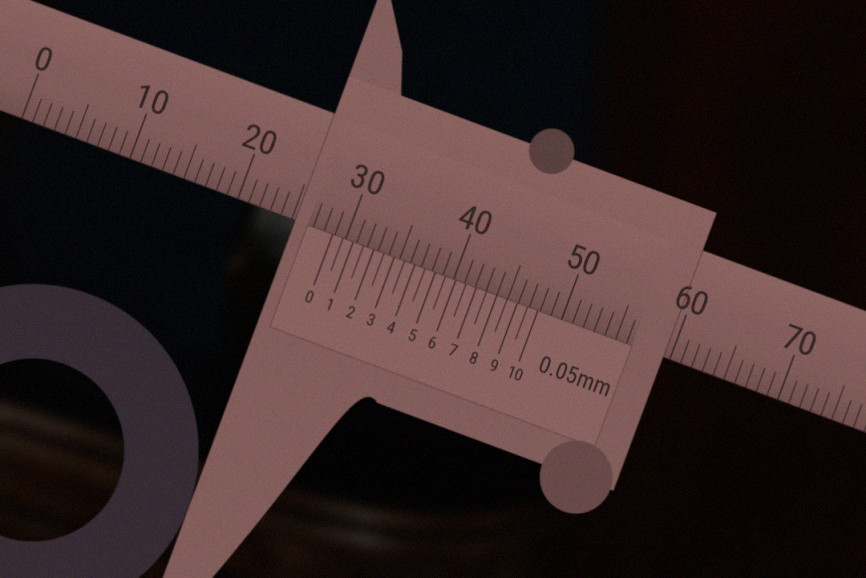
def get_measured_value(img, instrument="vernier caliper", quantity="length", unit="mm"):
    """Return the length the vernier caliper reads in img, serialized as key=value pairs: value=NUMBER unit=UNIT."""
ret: value=28.8 unit=mm
